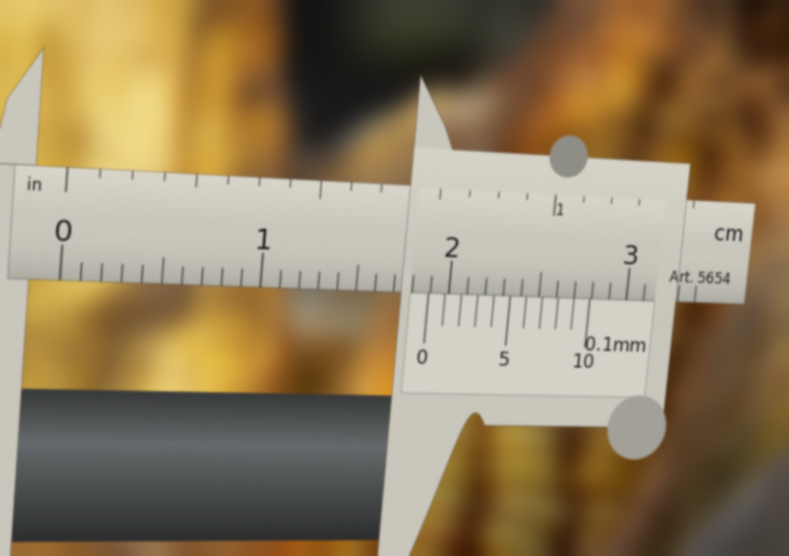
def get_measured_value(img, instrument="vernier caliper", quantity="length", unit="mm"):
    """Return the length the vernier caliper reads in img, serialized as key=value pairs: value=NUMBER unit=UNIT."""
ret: value=18.9 unit=mm
